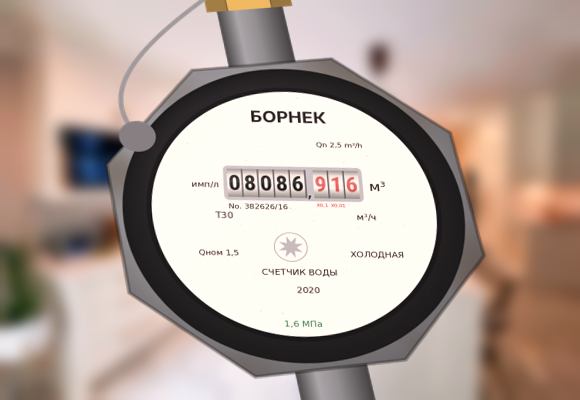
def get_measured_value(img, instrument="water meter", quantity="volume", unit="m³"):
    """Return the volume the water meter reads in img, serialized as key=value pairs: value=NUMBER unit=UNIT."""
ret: value=8086.916 unit=m³
